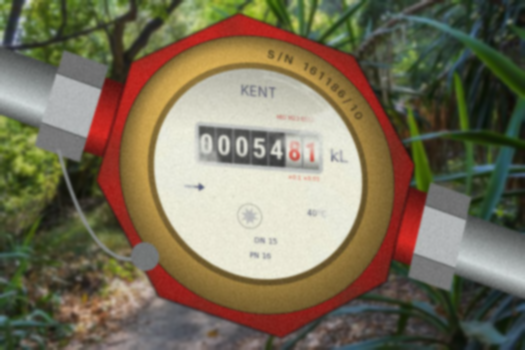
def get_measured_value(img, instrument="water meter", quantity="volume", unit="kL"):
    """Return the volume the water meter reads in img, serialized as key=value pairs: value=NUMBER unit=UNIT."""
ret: value=54.81 unit=kL
